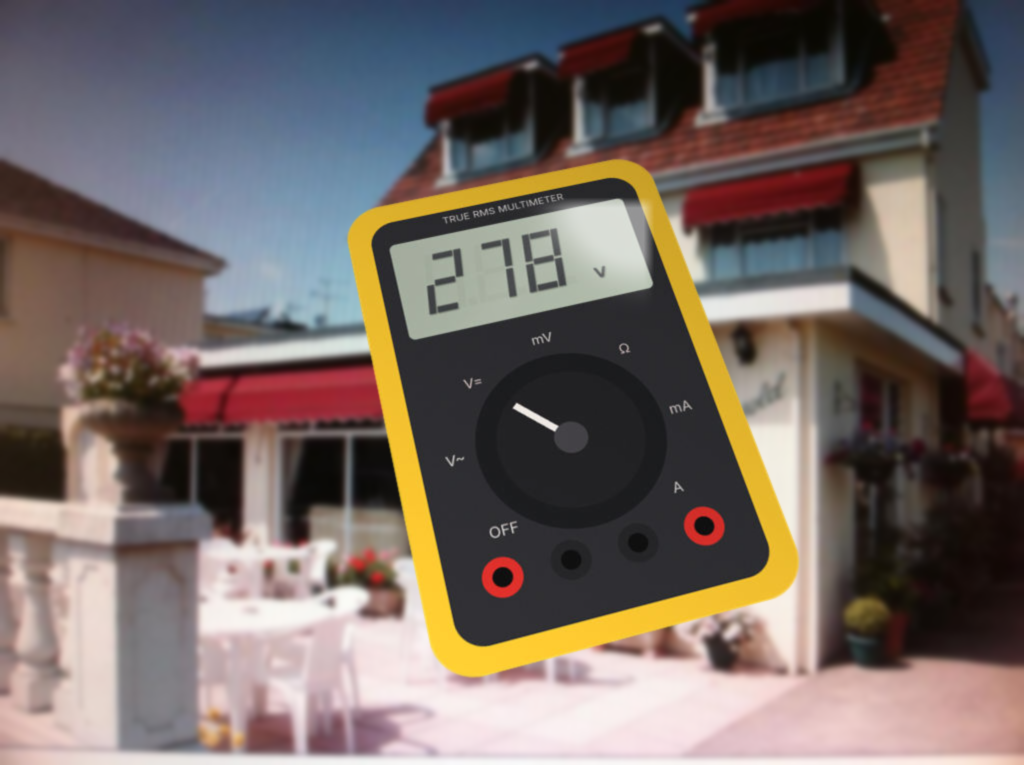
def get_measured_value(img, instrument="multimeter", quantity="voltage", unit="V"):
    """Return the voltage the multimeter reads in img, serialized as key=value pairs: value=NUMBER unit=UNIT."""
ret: value=278 unit=V
